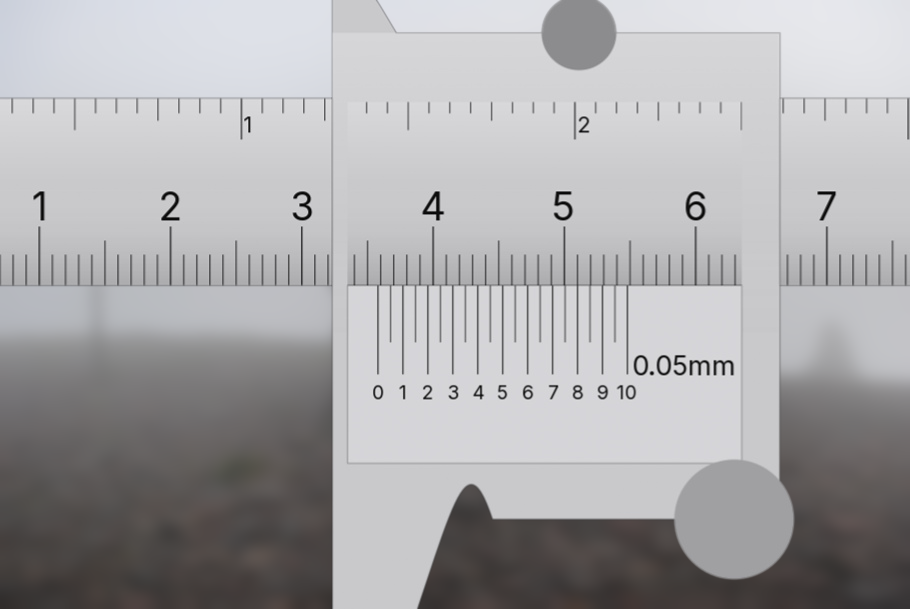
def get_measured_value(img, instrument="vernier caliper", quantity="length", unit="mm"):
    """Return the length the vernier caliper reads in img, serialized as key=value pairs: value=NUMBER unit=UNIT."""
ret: value=35.8 unit=mm
